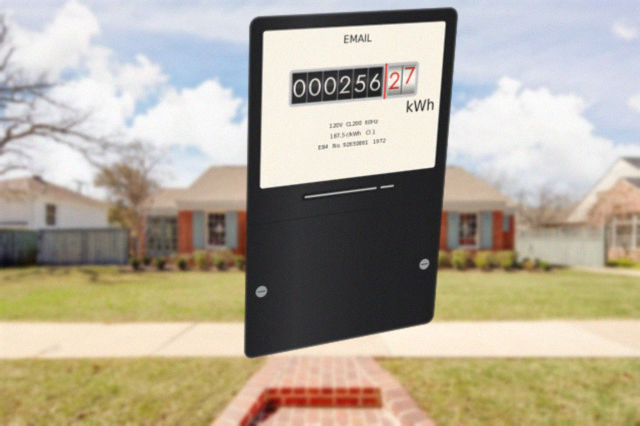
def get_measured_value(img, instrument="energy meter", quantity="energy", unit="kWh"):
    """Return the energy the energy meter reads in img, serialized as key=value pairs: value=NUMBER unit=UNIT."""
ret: value=256.27 unit=kWh
